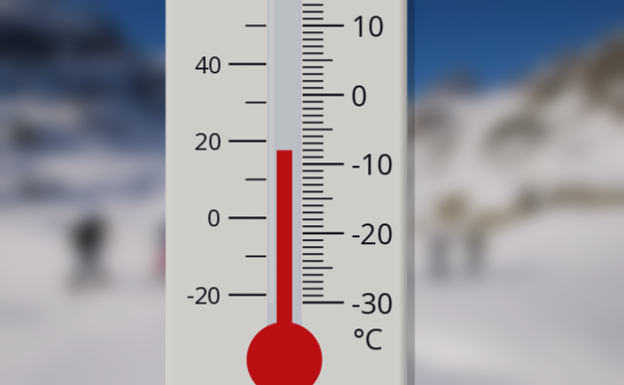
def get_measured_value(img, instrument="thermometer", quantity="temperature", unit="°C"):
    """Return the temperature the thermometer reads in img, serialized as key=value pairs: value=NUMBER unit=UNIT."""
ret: value=-8 unit=°C
